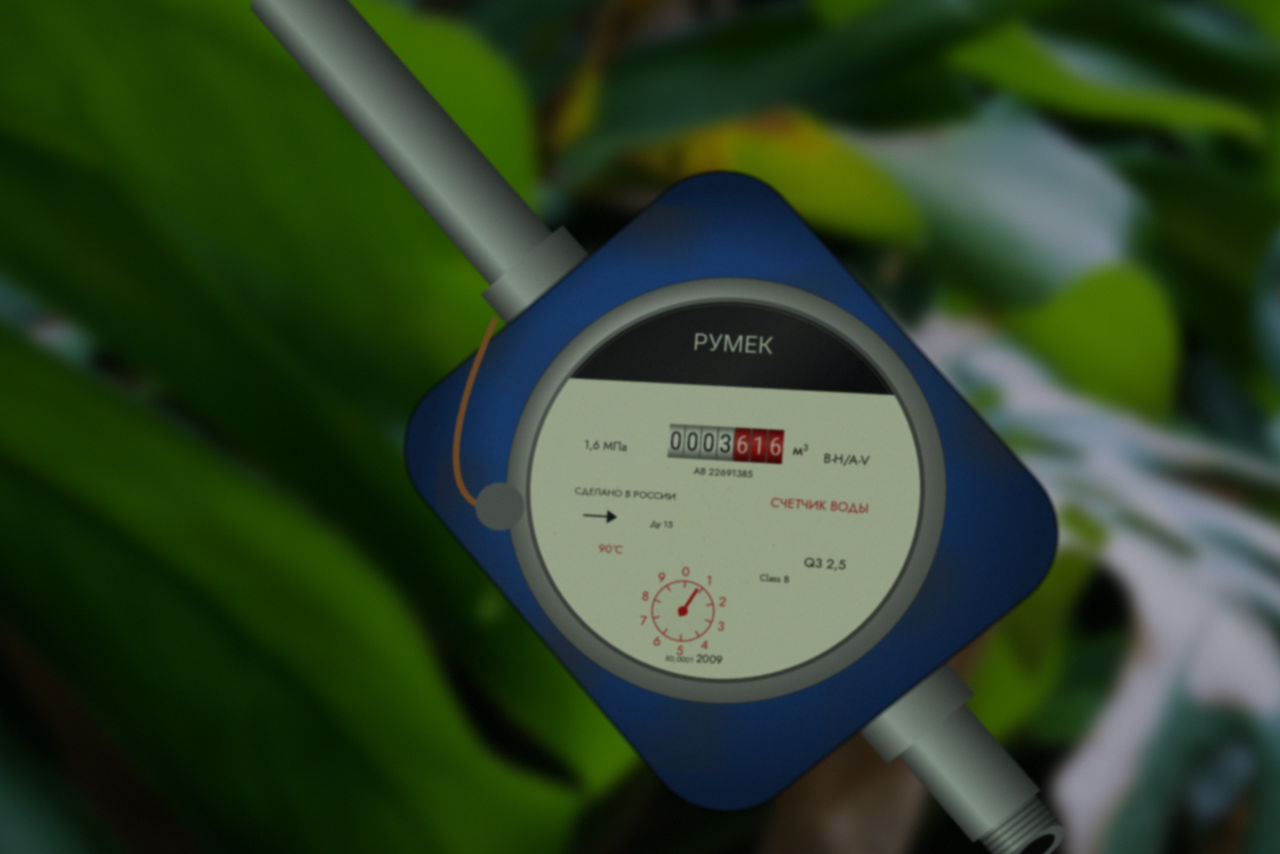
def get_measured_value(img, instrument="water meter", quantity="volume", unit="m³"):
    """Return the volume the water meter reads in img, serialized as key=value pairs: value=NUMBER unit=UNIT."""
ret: value=3.6160 unit=m³
